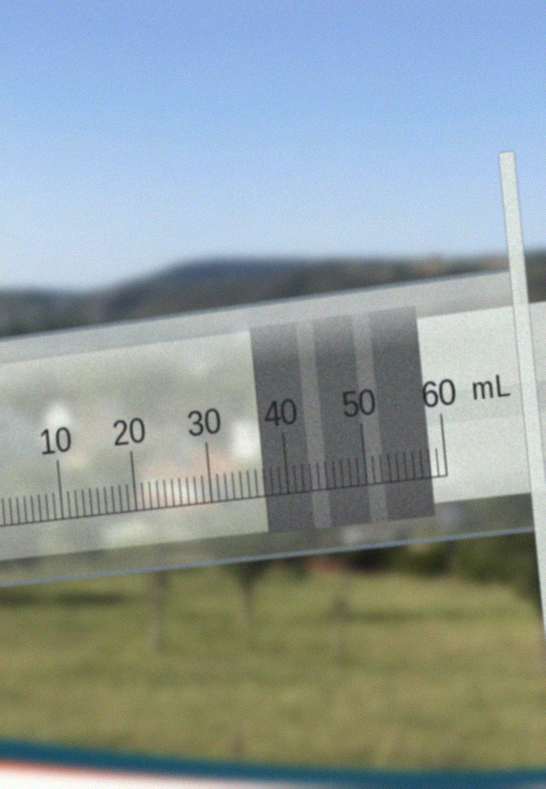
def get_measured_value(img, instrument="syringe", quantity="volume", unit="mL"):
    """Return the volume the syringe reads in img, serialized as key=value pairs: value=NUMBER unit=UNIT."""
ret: value=37 unit=mL
